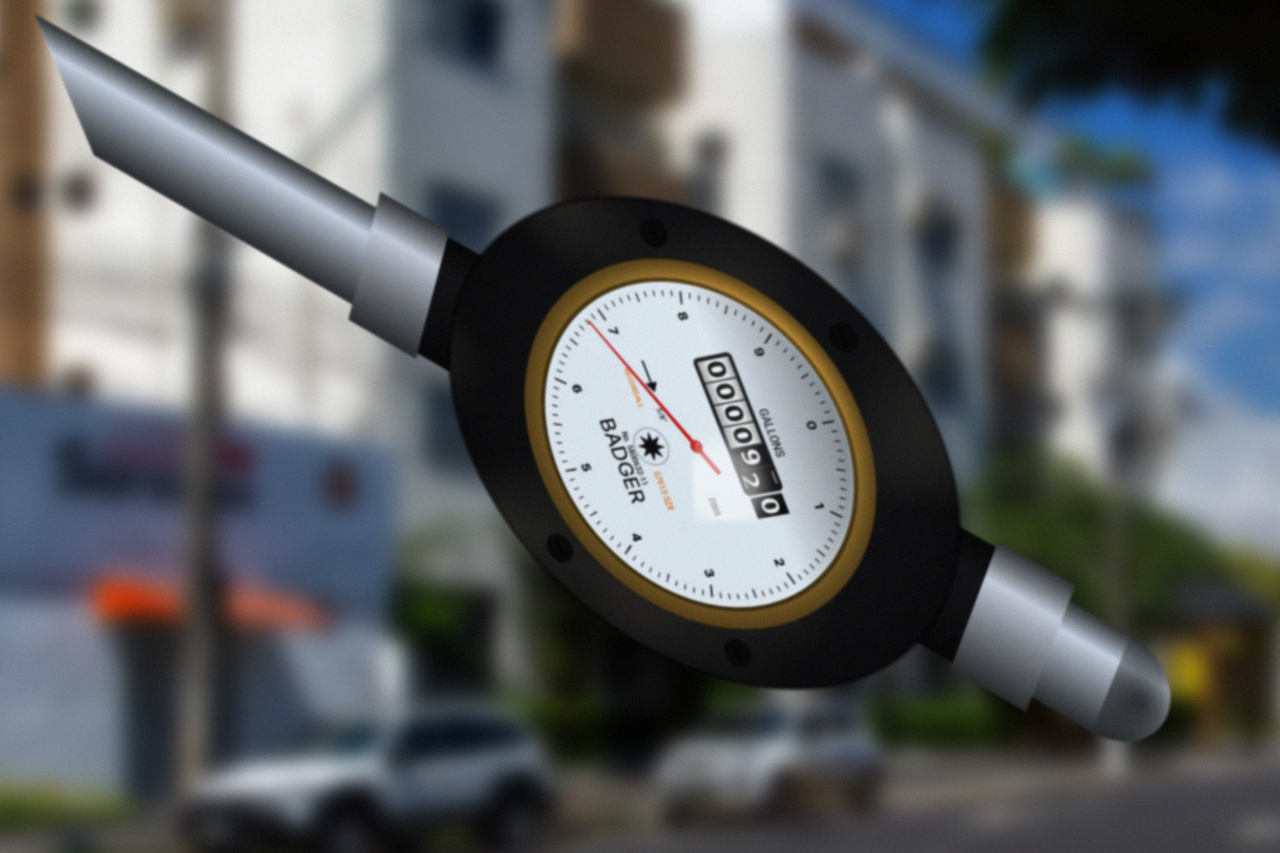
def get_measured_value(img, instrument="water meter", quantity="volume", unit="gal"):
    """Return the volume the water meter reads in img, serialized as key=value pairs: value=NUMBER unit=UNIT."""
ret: value=916.8 unit=gal
